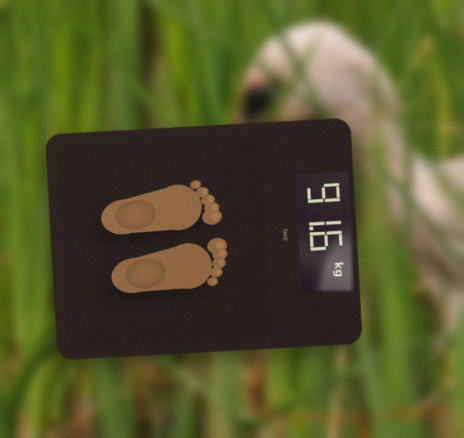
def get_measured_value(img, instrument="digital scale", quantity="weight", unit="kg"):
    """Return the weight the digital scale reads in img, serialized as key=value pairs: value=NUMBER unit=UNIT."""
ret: value=91.6 unit=kg
